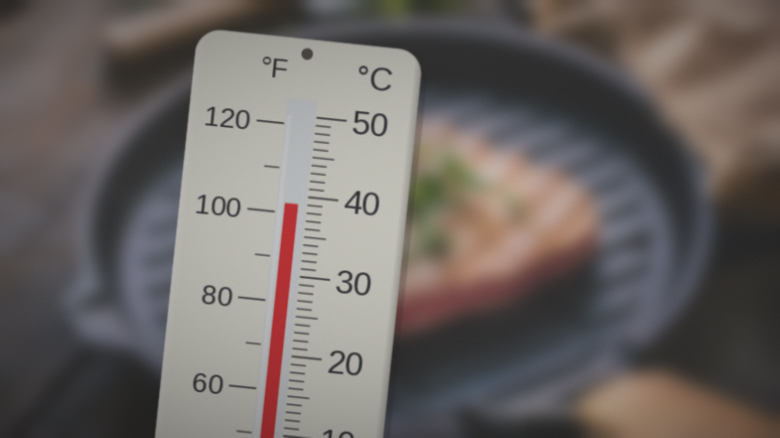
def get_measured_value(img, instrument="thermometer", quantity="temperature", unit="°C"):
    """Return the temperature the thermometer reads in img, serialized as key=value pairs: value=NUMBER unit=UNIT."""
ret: value=39 unit=°C
